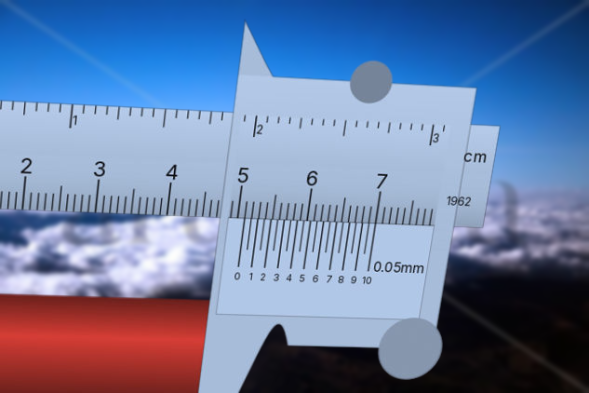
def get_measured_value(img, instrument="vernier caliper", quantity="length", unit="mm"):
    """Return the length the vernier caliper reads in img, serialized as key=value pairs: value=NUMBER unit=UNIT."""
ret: value=51.0 unit=mm
